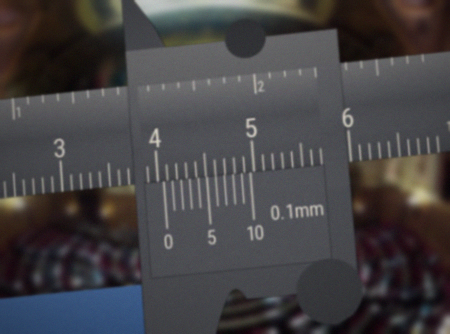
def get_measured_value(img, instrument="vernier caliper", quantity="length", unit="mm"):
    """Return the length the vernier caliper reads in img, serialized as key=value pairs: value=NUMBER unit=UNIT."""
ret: value=40.6 unit=mm
